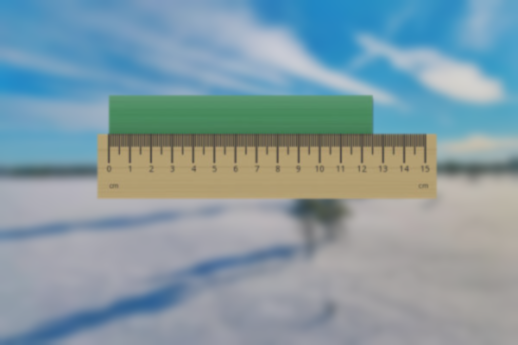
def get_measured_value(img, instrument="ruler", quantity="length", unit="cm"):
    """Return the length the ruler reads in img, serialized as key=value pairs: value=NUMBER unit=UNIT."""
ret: value=12.5 unit=cm
